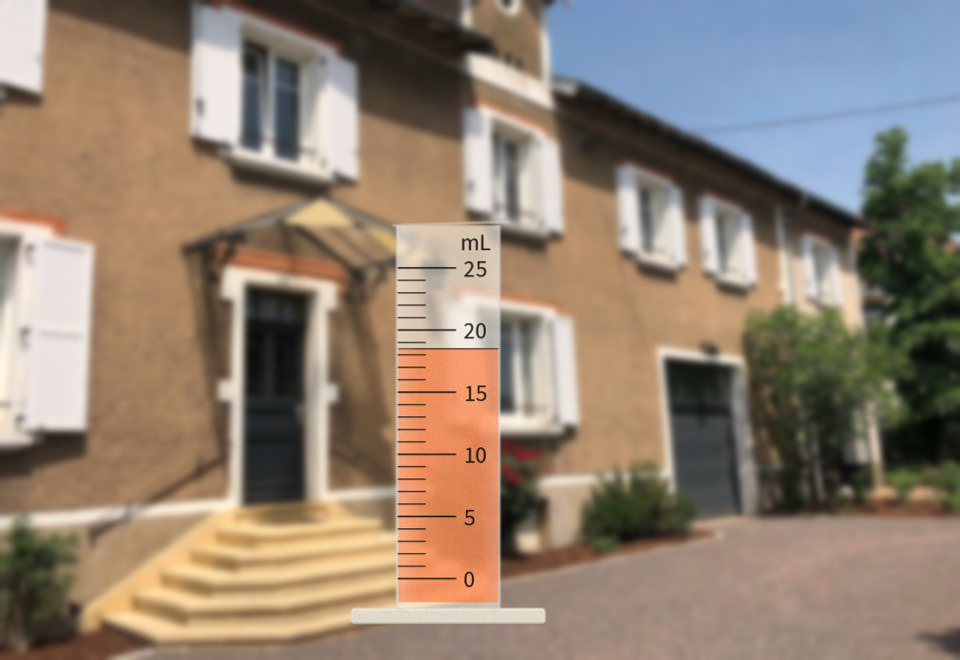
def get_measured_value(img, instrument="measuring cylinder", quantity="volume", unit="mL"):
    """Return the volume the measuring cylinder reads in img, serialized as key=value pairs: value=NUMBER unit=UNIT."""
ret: value=18.5 unit=mL
